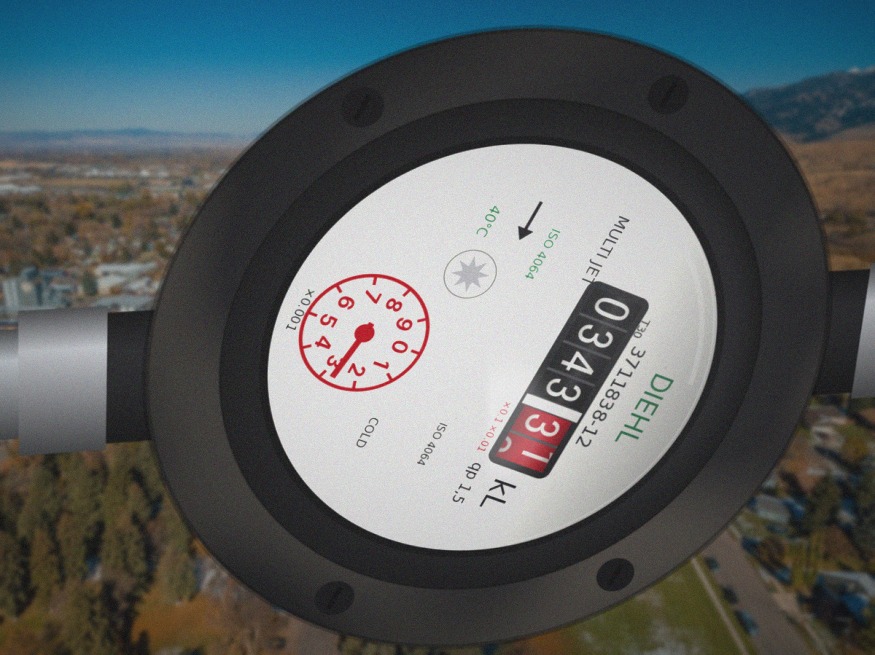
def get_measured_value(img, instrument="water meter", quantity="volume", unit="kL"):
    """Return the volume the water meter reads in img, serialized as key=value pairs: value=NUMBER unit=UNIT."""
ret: value=343.312 unit=kL
